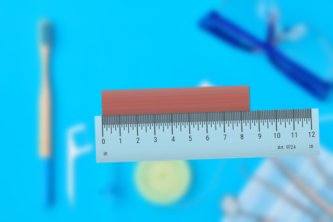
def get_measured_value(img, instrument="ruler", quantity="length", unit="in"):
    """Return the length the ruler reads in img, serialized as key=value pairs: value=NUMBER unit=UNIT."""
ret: value=8.5 unit=in
